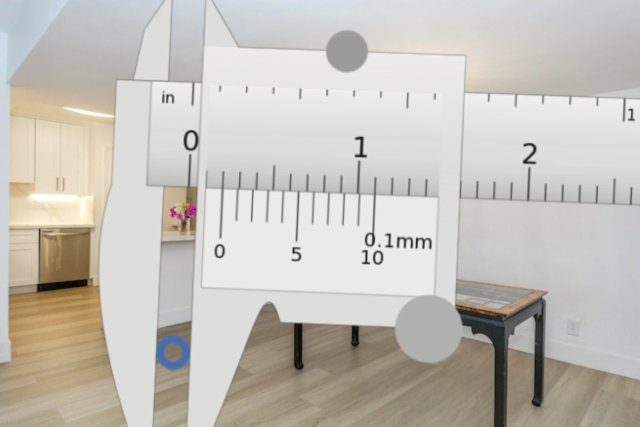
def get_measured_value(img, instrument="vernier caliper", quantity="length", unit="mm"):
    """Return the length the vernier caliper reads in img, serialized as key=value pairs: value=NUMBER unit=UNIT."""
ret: value=2.0 unit=mm
